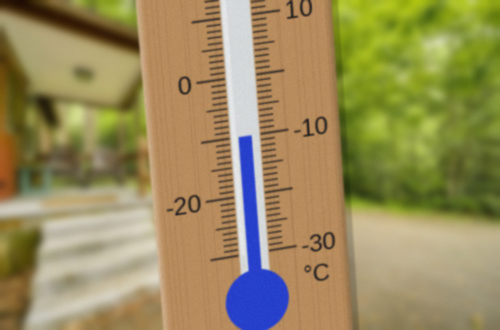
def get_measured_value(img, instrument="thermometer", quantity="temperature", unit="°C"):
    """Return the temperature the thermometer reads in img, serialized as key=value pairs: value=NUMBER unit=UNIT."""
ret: value=-10 unit=°C
